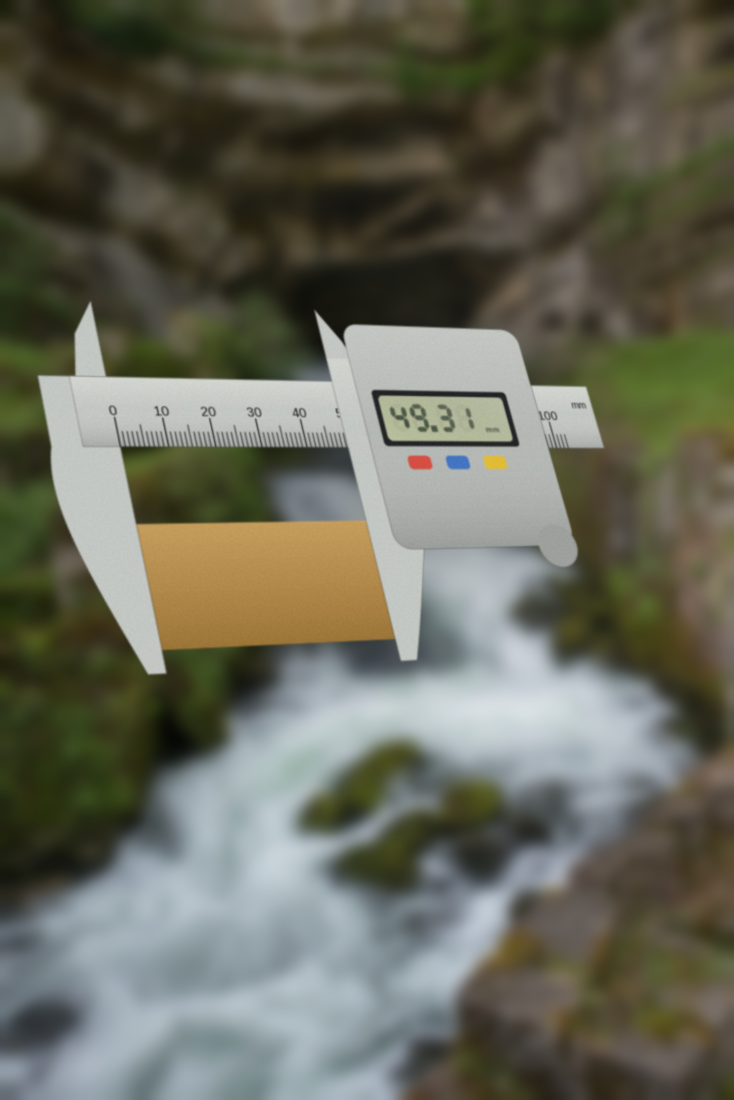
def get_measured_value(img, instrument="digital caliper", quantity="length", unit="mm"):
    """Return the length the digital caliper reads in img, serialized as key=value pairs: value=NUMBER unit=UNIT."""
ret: value=49.31 unit=mm
